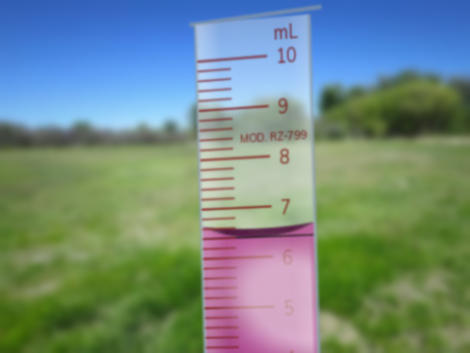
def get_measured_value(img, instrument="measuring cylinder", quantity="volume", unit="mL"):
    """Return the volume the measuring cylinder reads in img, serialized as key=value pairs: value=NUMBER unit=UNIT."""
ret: value=6.4 unit=mL
